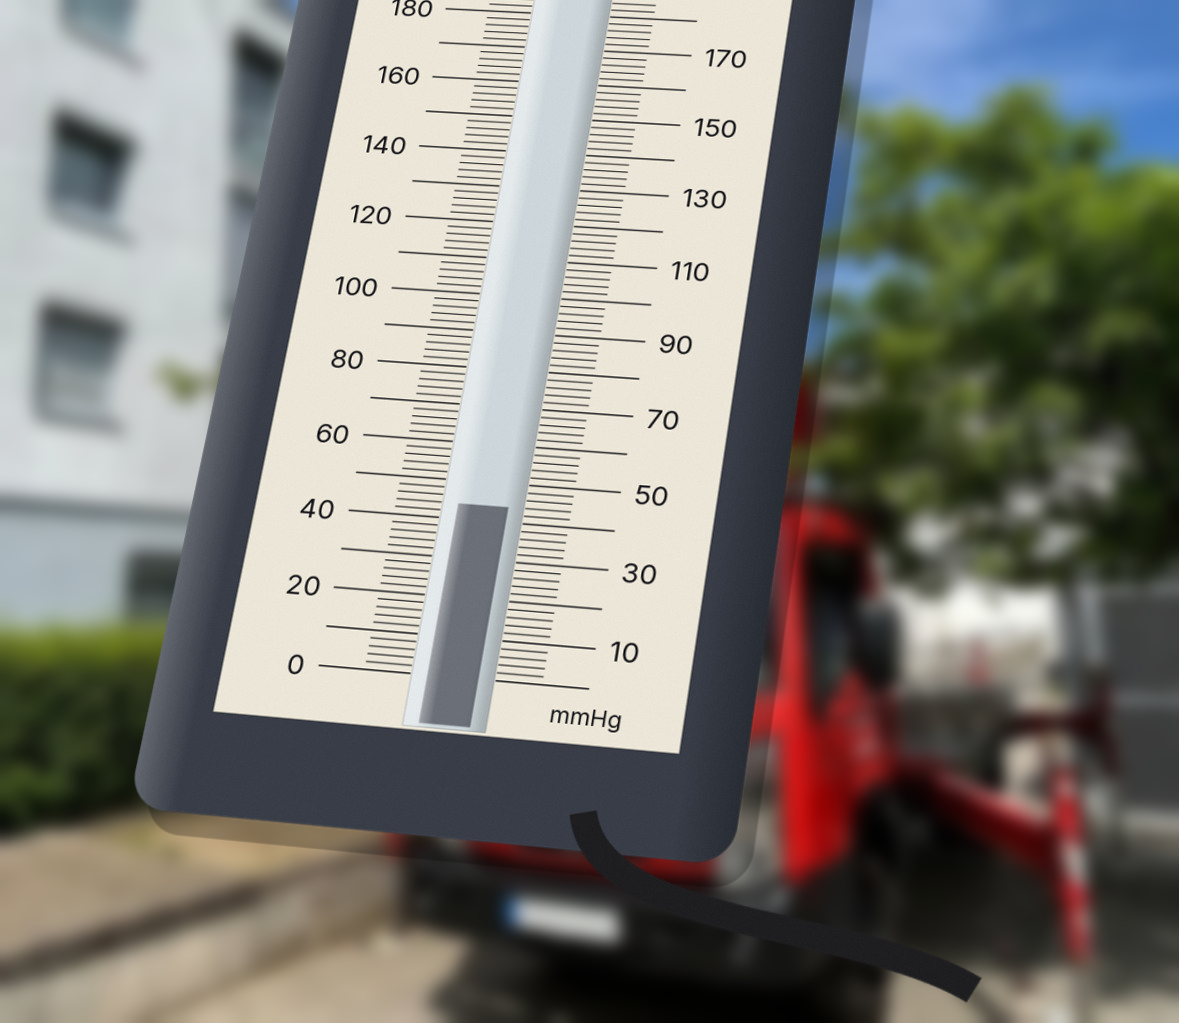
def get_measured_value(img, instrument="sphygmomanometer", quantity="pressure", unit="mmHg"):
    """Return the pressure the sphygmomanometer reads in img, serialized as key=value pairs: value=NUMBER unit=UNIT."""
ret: value=44 unit=mmHg
